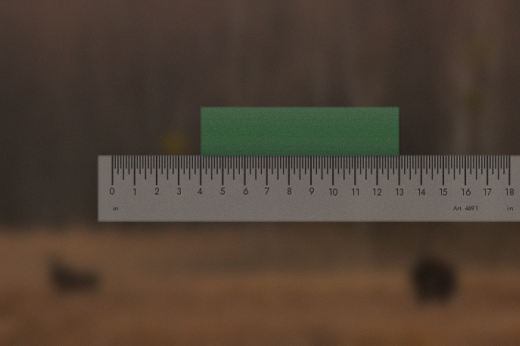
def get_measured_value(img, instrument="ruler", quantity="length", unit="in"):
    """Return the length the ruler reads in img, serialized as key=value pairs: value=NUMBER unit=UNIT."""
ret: value=9 unit=in
